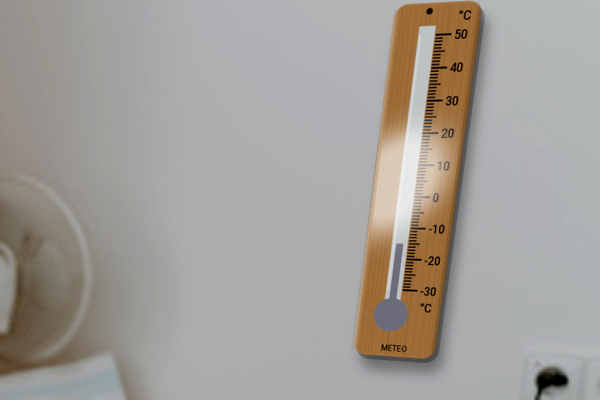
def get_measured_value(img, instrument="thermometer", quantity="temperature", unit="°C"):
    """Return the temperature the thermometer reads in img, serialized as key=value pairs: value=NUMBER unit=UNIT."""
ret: value=-15 unit=°C
